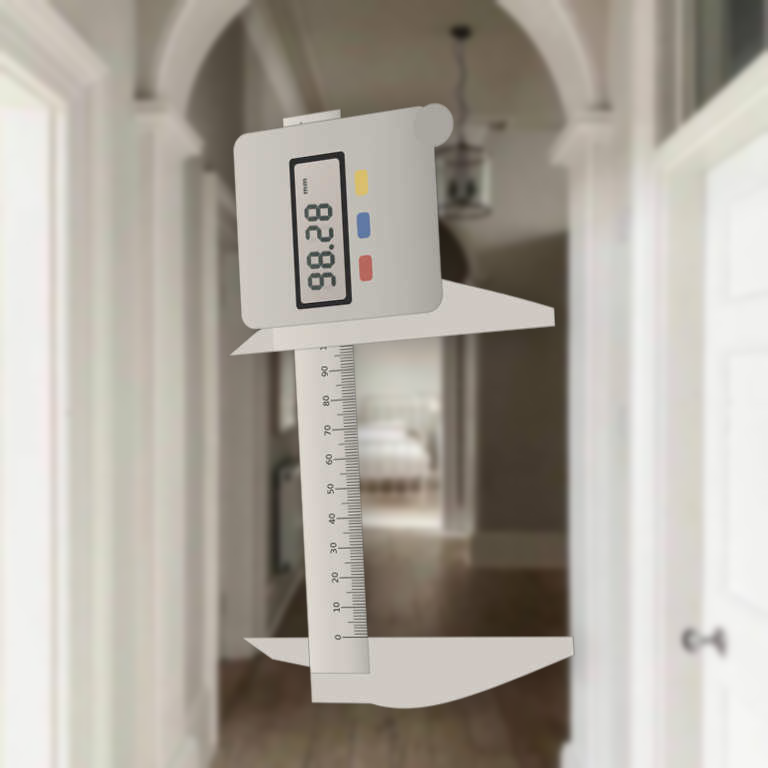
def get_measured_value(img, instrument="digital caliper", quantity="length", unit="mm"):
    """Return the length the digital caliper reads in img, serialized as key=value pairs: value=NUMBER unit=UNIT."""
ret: value=98.28 unit=mm
